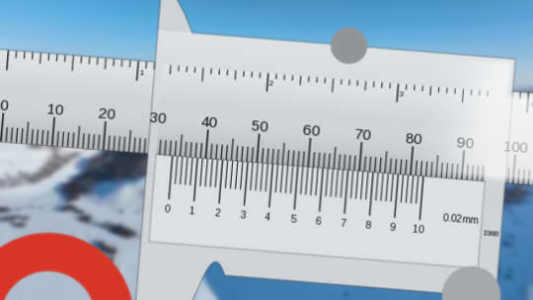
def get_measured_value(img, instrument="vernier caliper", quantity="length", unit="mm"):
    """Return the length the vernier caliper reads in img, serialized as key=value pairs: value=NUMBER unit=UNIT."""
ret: value=33.5 unit=mm
